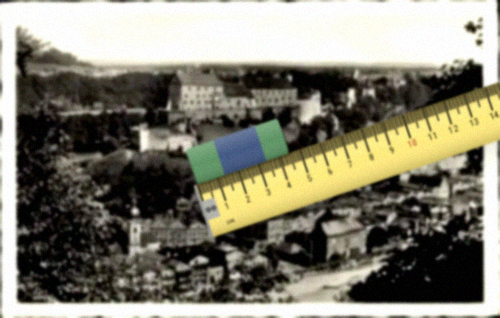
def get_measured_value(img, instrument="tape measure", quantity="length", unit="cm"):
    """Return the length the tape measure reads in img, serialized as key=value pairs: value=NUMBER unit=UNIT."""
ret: value=4.5 unit=cm
